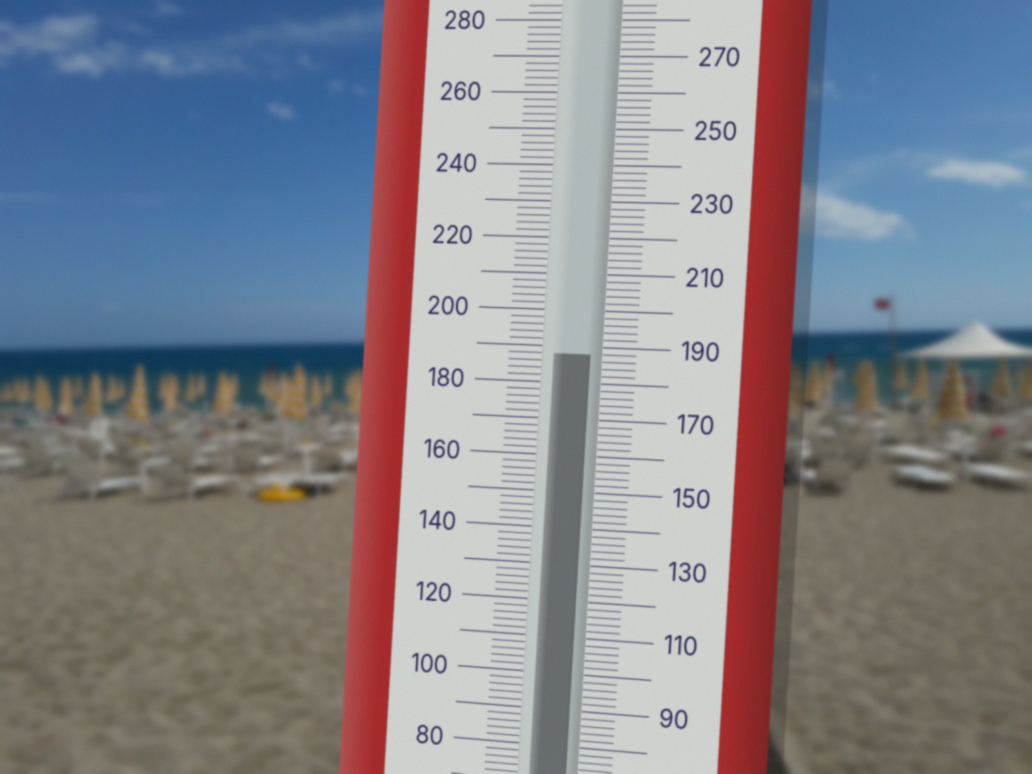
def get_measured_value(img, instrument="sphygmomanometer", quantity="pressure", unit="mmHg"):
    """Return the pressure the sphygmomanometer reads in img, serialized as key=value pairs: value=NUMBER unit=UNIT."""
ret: value=188 unit=mmHg
